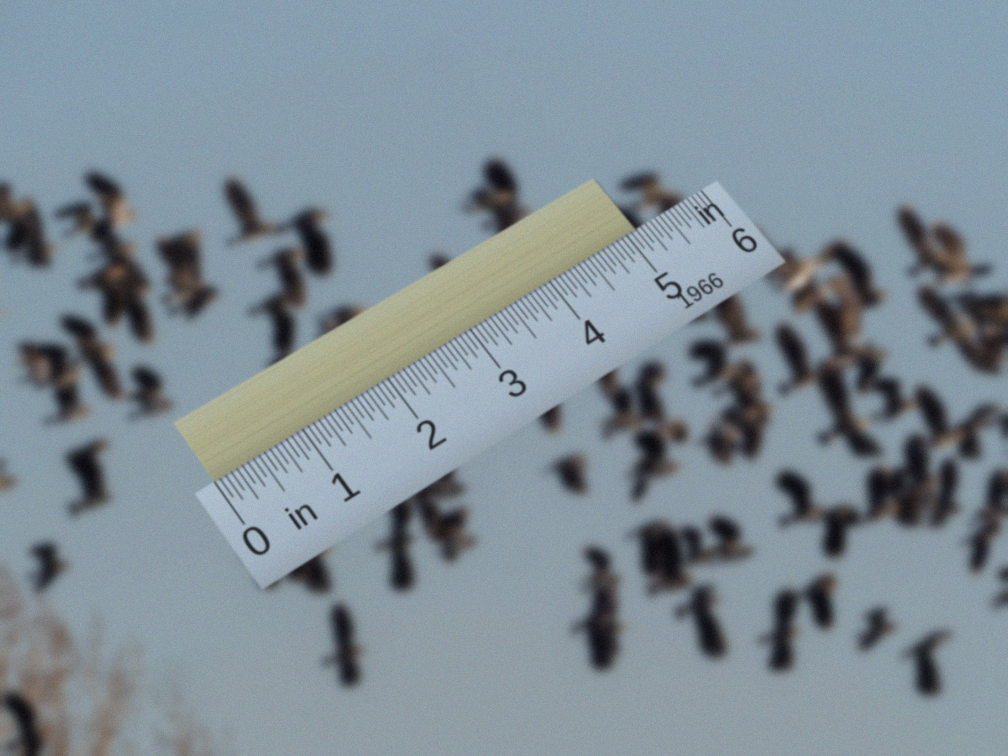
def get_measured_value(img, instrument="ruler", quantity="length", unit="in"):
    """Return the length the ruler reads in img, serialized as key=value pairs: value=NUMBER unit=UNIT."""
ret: value=5.125 unit=in
